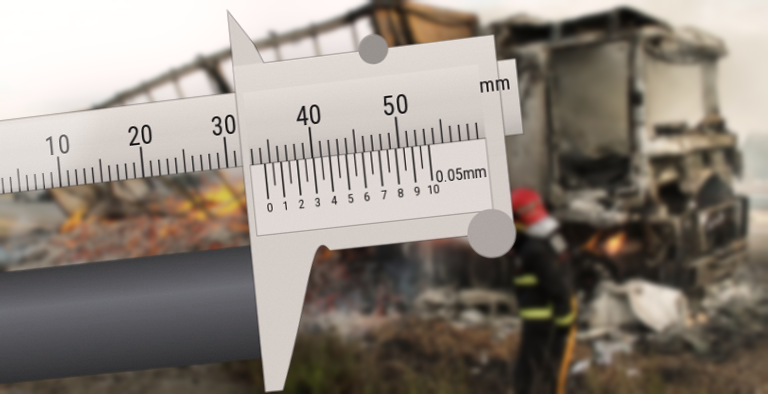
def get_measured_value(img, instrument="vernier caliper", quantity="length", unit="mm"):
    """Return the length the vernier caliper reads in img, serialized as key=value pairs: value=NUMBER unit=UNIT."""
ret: value=34.4 unit=mm
